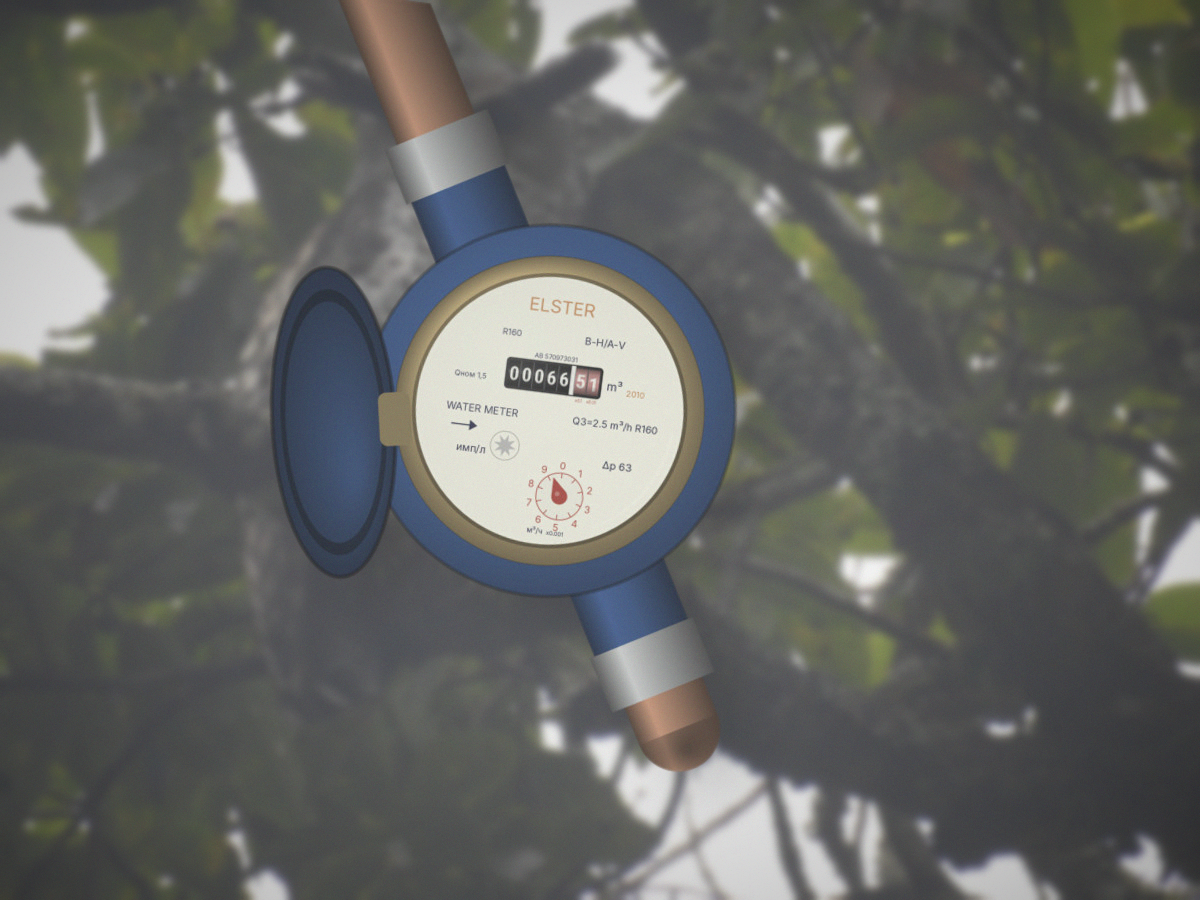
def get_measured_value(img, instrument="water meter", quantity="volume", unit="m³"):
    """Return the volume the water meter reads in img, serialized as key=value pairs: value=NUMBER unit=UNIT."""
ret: value=66.509 unit=m³
